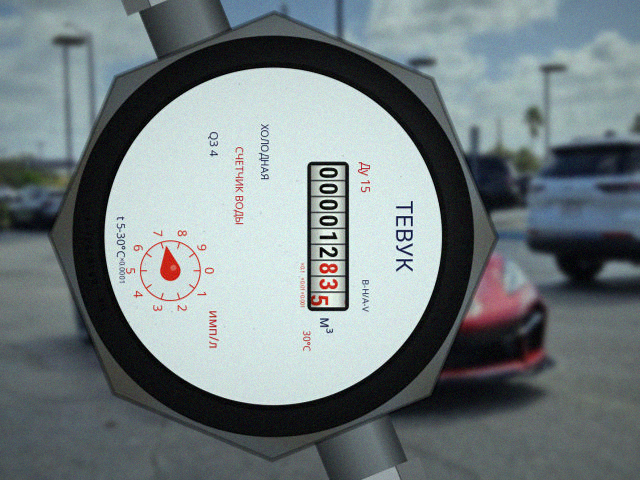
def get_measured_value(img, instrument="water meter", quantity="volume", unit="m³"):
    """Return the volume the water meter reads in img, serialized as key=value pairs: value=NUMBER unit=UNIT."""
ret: value=12.8347 unit=m³
